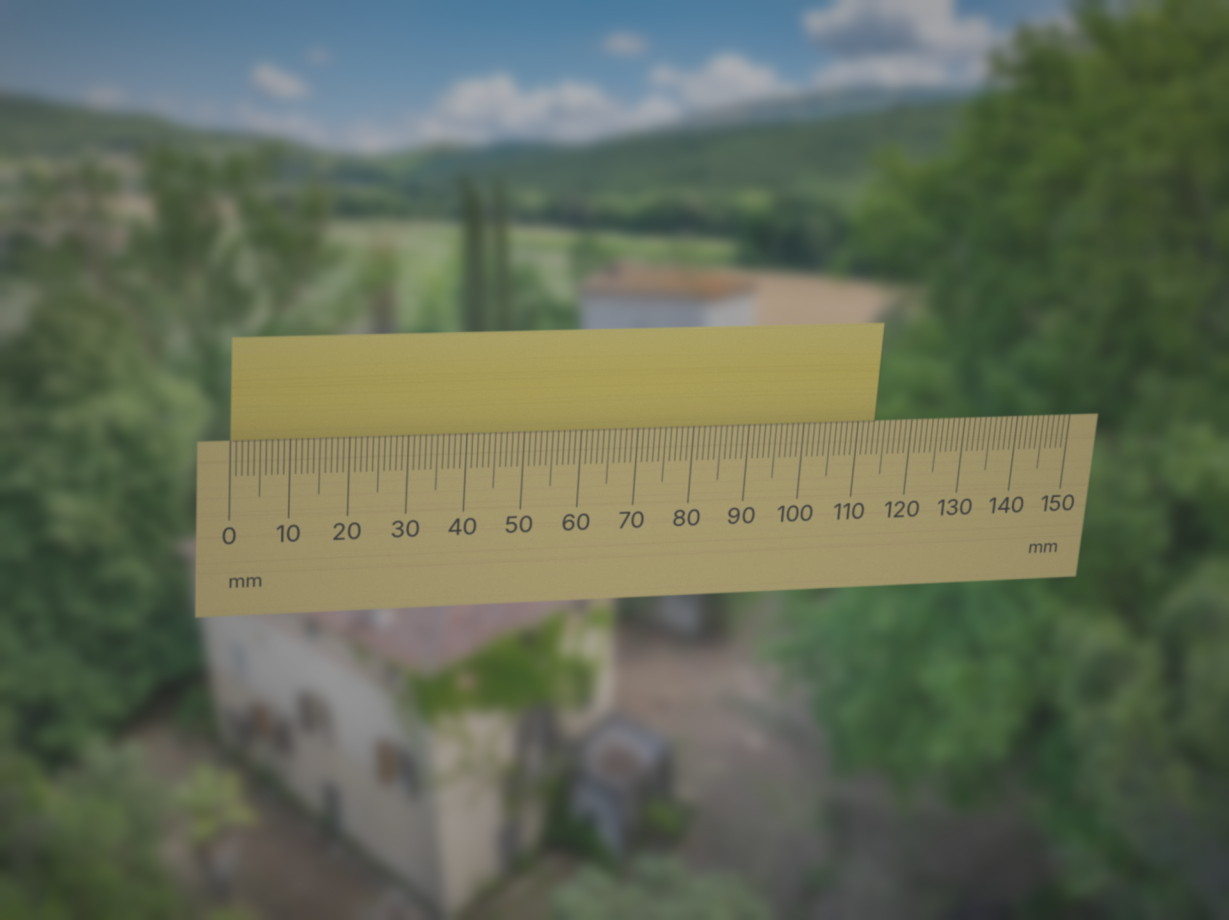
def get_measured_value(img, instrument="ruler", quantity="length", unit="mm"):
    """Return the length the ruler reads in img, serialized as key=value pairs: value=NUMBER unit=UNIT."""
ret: value=113 unit=mm
